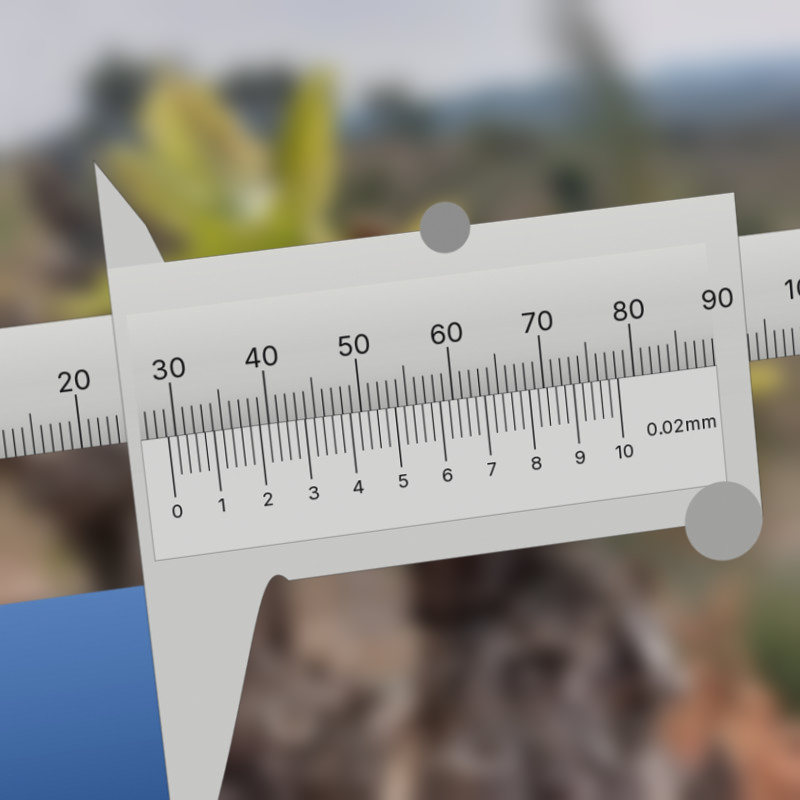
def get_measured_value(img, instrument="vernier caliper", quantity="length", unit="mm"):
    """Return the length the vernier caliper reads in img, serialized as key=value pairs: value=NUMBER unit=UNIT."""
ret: value=29.2 unit=mm
